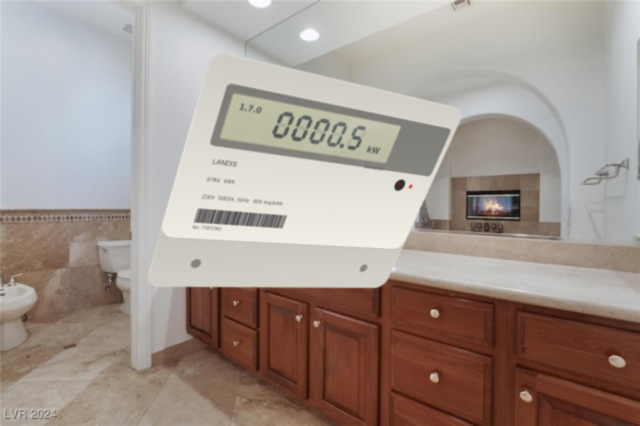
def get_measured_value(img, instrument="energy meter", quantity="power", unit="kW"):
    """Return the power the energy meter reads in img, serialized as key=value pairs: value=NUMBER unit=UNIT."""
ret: value=0.5 unit=kW
